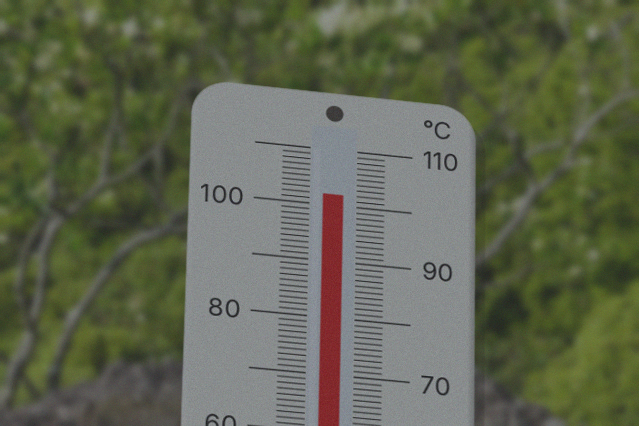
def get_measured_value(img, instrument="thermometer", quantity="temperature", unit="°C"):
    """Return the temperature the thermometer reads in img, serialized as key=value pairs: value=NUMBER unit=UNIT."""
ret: value=102 unit=°C
